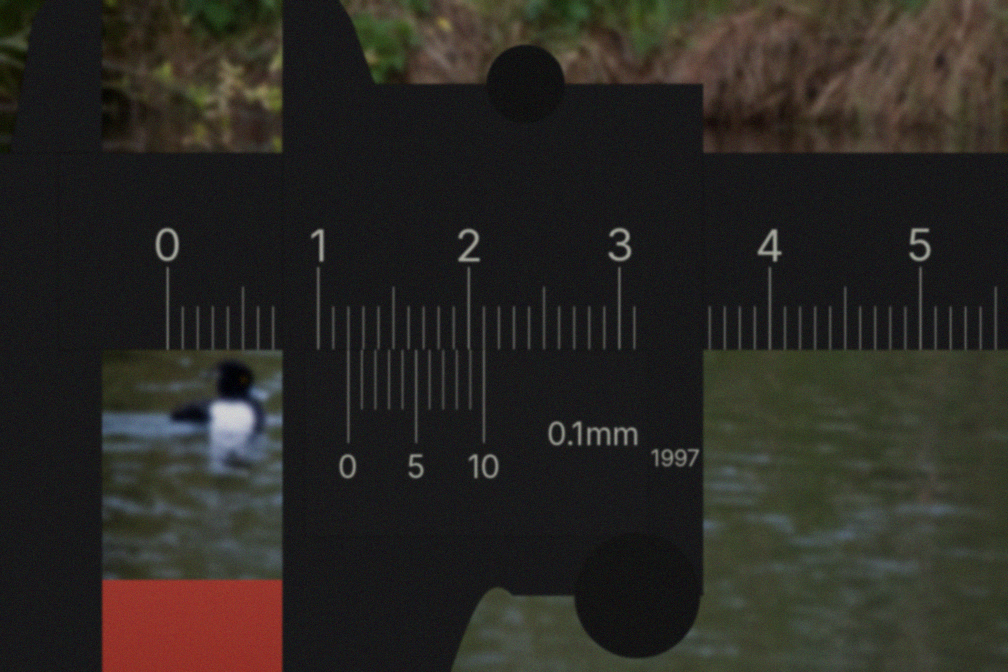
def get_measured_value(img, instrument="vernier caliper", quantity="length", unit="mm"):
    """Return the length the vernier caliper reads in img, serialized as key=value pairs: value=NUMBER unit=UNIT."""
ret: value=12.0 unit=mm
